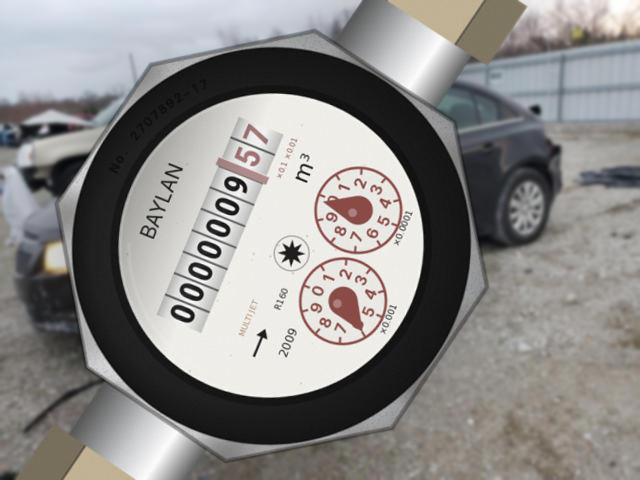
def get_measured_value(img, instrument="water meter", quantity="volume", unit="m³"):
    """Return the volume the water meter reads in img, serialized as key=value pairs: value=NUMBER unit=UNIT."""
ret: value=9.5759 unit=m³
